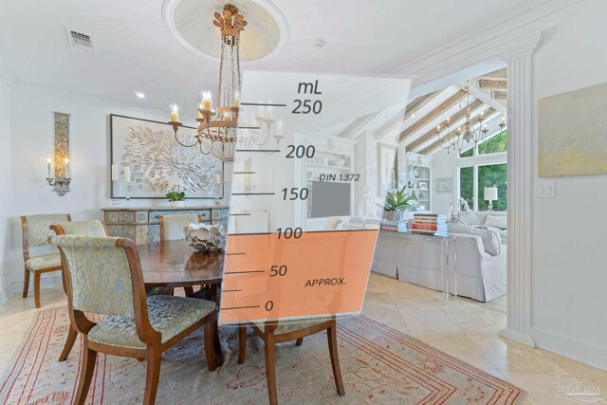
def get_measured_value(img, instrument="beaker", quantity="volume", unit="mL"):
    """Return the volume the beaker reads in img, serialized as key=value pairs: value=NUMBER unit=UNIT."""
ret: value=100 unit=mL
